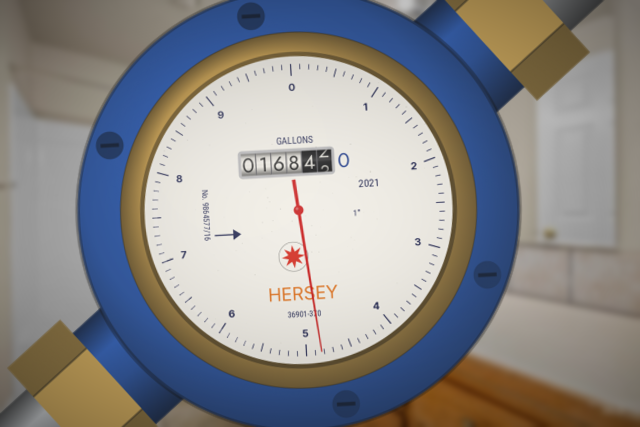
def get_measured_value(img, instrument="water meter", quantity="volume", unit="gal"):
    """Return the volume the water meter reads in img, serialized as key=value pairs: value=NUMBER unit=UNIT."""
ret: value=168424.8 unit=gal
